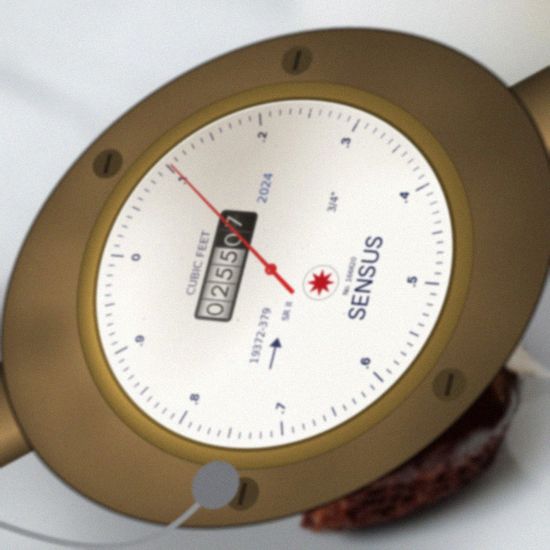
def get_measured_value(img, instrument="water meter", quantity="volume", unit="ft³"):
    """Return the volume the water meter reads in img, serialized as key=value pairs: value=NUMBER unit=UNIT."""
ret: value=25507.10 unit=ft³
